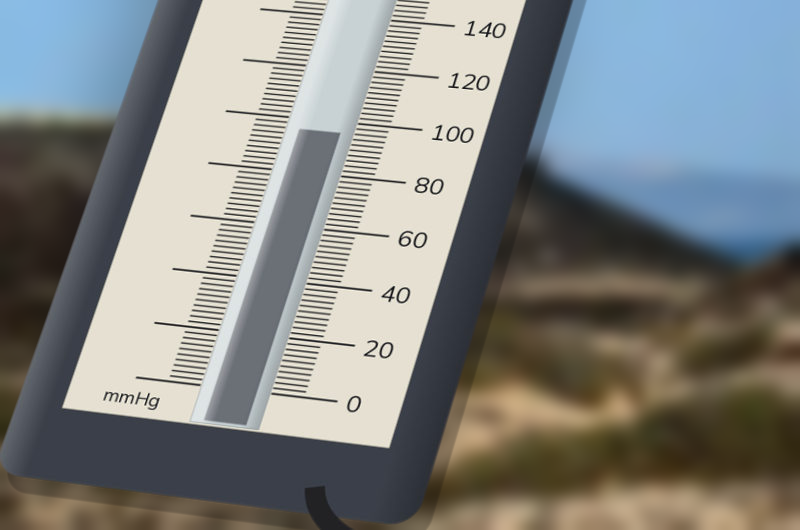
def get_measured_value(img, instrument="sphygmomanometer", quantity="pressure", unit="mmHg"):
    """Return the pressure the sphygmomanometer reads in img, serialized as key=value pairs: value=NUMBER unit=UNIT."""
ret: value=96 unit=mmHg
